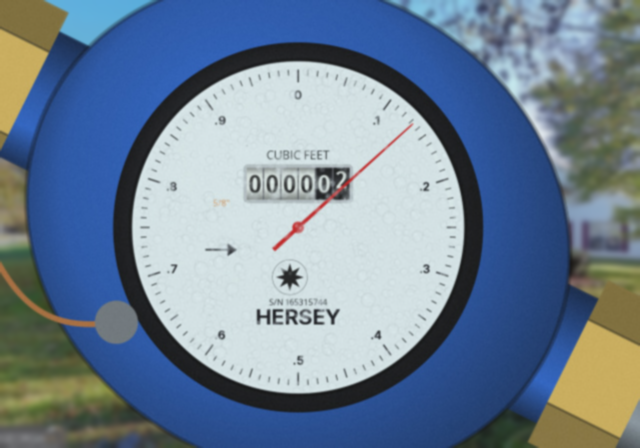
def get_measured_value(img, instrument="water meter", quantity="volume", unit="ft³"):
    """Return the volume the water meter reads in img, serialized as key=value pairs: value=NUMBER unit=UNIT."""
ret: value=2.13 unit=ft³
